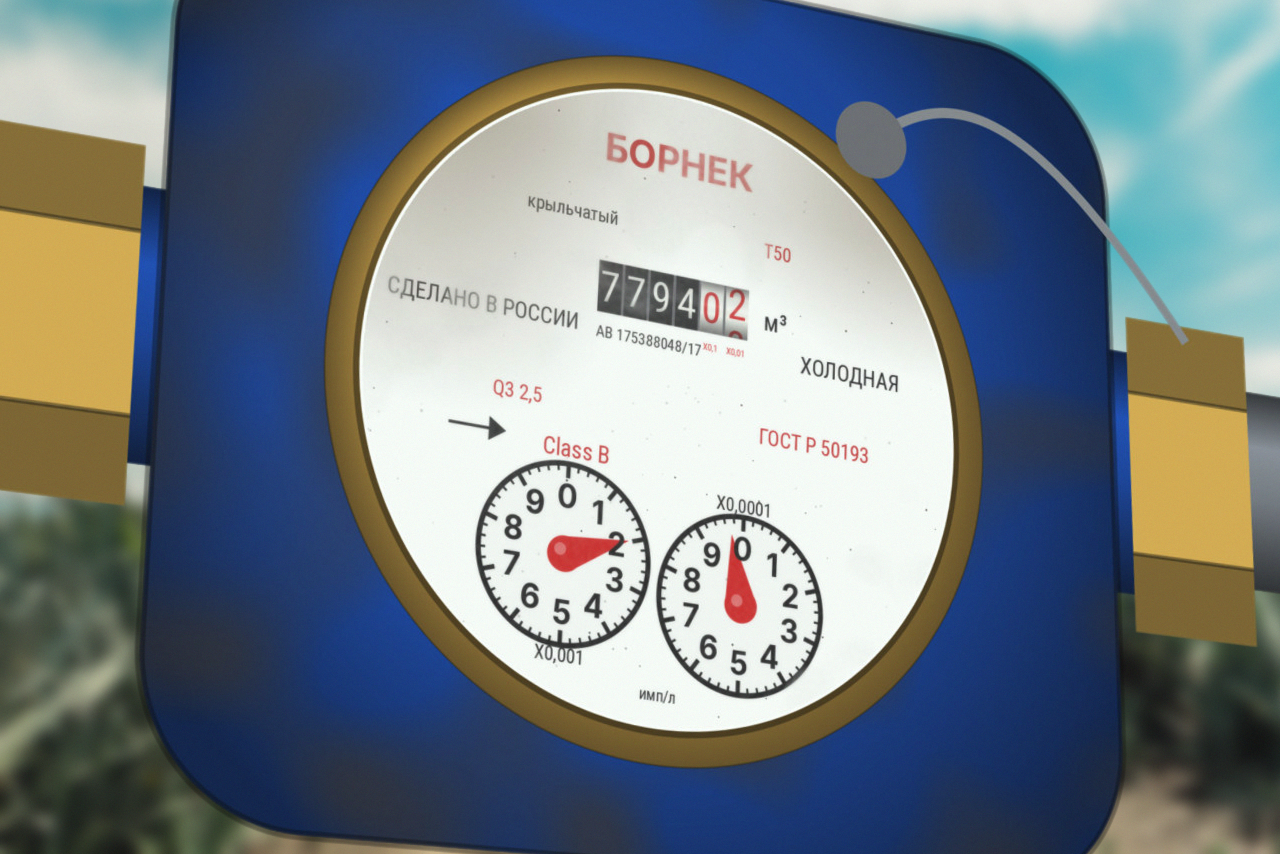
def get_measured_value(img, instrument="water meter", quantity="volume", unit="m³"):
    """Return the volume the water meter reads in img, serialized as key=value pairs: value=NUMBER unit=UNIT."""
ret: value=7794.0219 unit=m³
